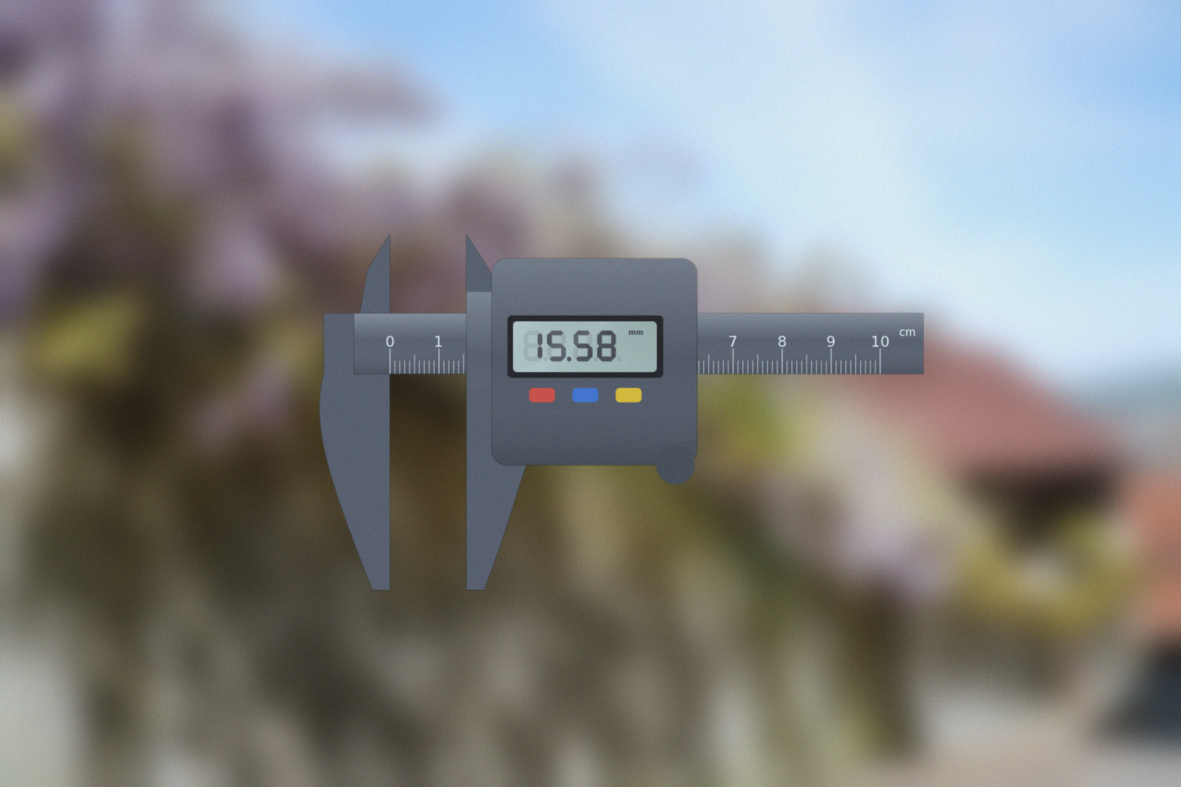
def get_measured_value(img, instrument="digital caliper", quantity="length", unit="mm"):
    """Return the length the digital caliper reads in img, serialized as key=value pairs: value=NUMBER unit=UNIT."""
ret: value=15.58 unit=mm
